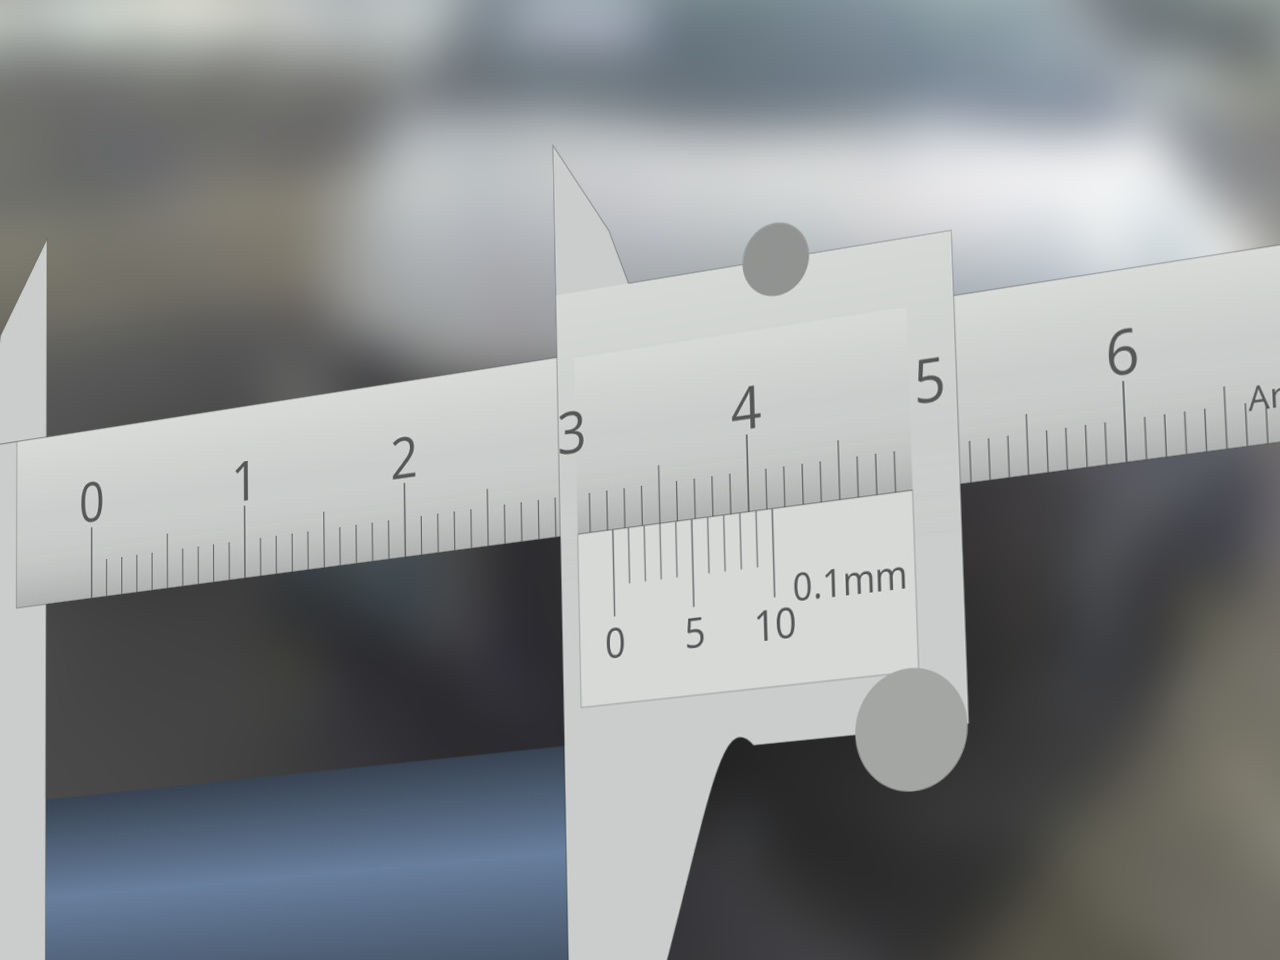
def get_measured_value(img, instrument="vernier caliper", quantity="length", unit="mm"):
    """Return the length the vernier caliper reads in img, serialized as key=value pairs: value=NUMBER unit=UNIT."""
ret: value=32.3 unit=mm
